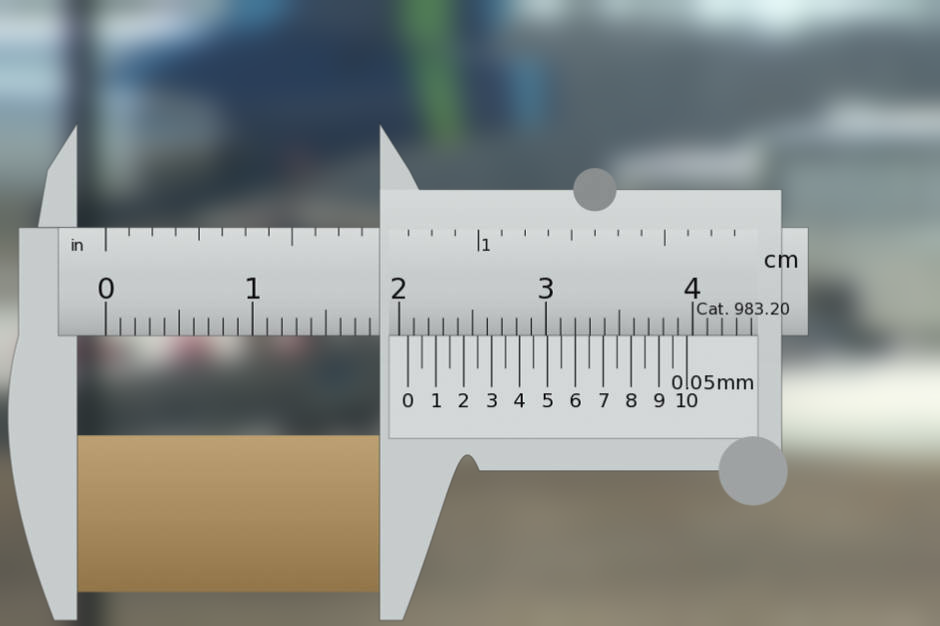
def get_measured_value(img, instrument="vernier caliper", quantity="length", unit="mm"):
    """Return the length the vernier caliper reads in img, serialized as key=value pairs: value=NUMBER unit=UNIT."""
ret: value=20.6 unit=mm
